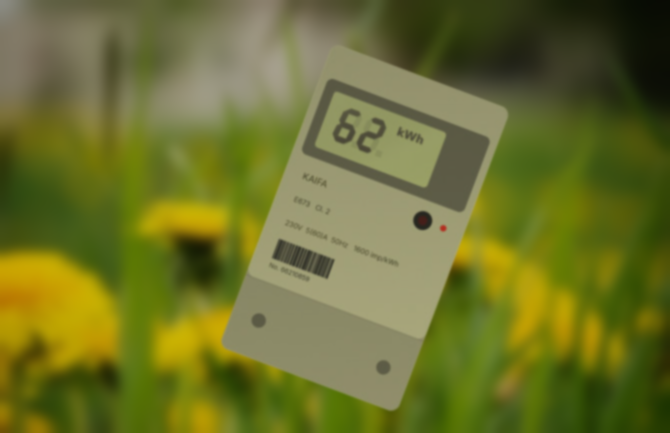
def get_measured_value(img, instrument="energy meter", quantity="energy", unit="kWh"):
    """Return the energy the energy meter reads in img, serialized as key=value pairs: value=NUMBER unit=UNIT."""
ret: value=62 unit=kWh
